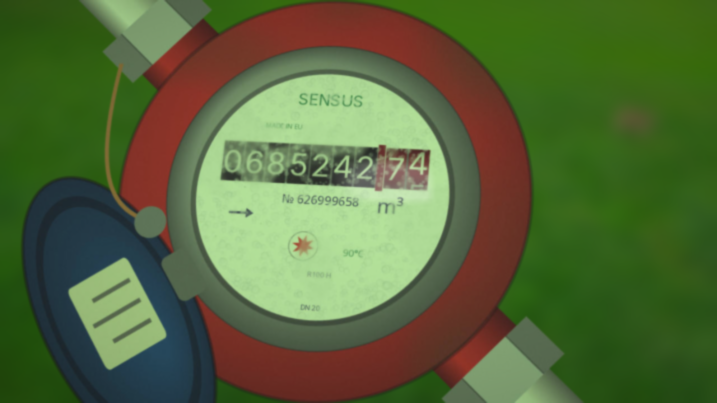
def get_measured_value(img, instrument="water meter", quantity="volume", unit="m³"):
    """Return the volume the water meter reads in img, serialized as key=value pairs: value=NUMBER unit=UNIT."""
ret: value=685242.74 unit=m³
